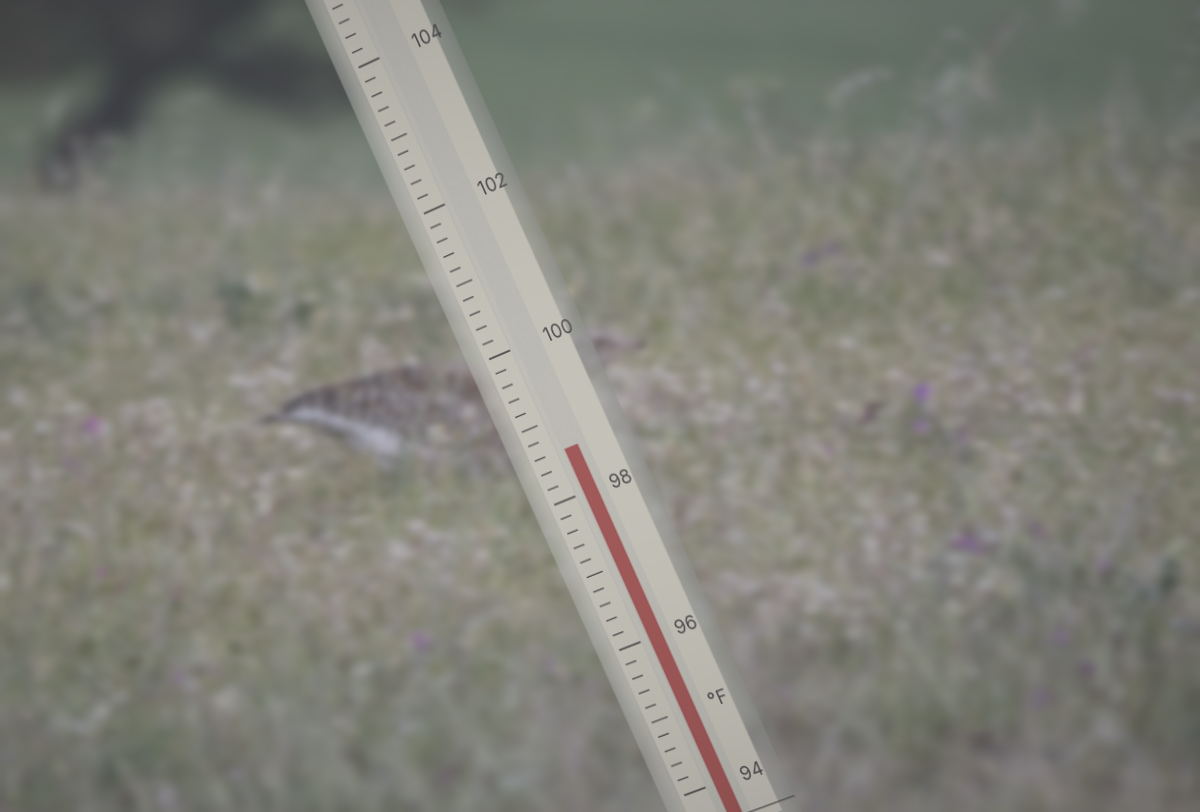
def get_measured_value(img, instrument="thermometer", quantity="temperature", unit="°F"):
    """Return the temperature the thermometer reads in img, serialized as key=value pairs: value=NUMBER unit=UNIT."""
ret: value=98.6 unit=°F
